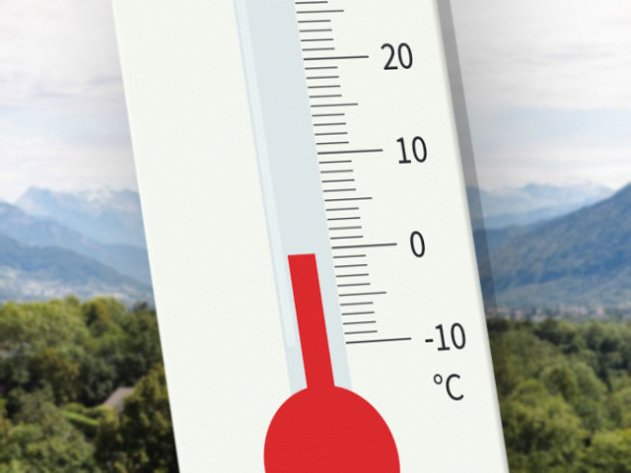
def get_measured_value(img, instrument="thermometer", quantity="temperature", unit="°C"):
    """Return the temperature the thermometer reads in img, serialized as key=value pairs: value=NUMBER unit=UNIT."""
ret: value=-0.5 unit=°C
